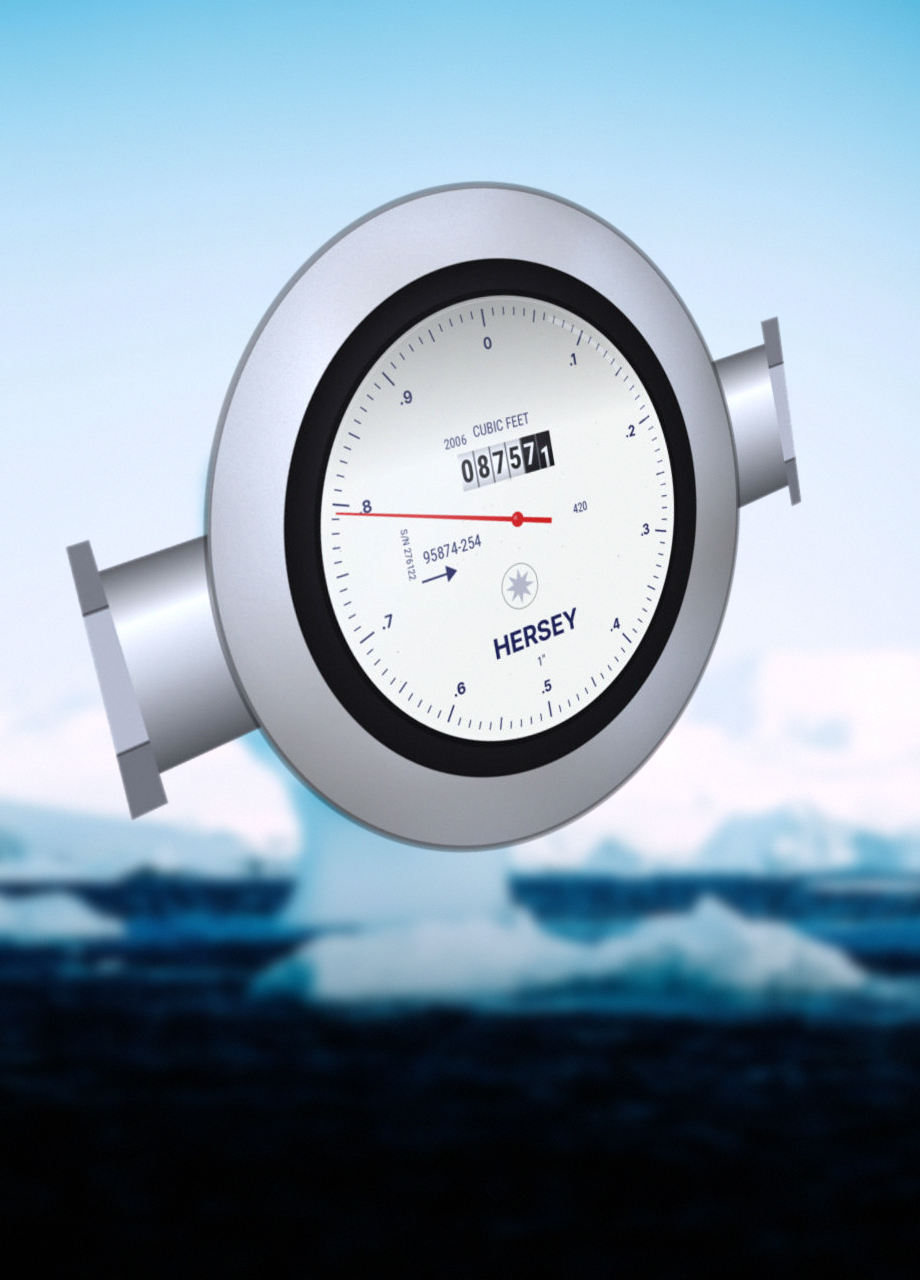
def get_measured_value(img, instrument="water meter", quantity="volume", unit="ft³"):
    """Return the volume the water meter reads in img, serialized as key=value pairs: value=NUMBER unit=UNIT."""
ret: value=87570.79 unit=ft³
